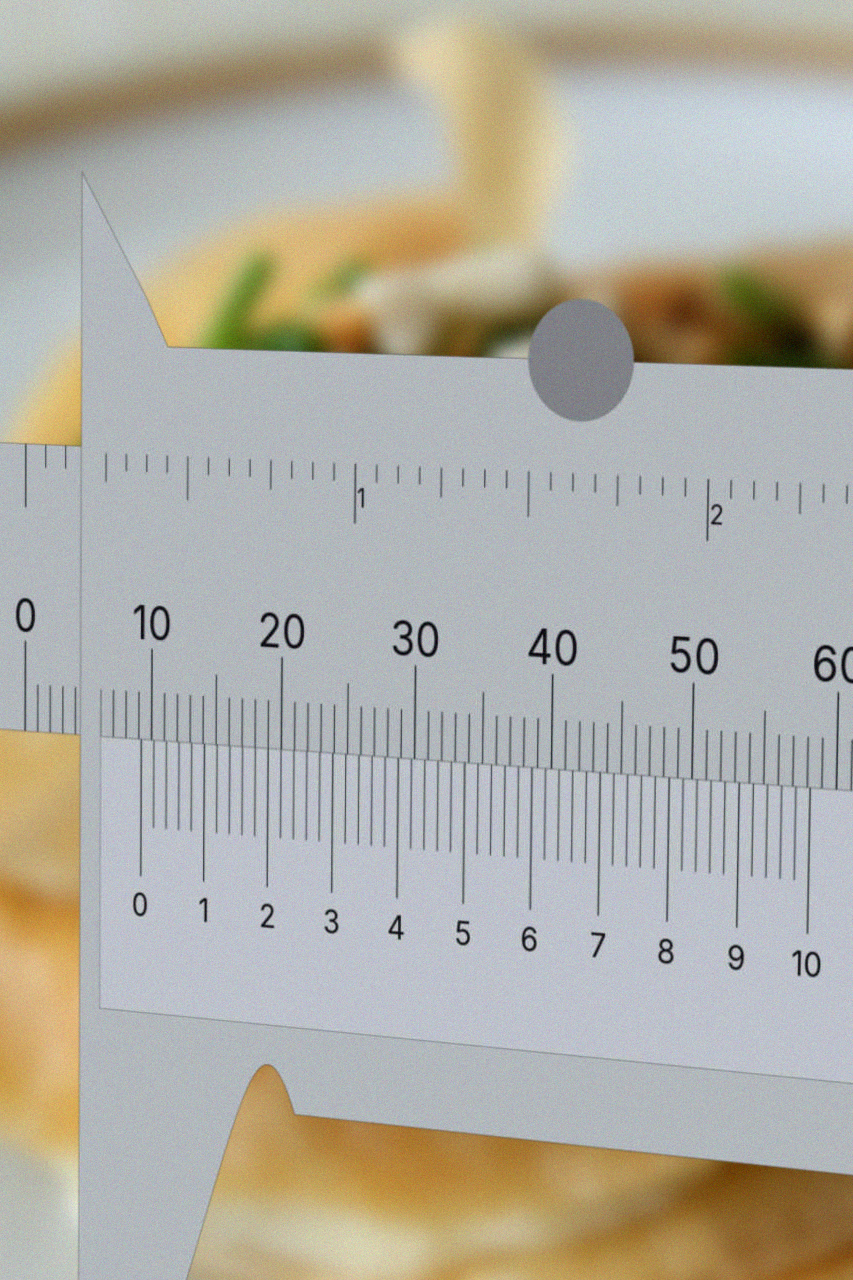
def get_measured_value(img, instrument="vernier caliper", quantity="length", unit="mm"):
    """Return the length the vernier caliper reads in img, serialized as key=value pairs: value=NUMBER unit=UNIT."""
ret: value=9.2 unit=mm
